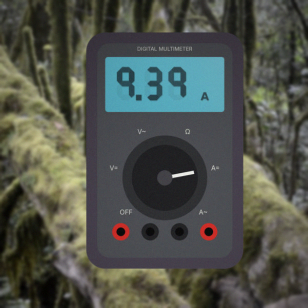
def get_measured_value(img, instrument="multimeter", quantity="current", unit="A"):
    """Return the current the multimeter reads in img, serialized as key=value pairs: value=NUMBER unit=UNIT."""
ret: value=9.39 unit=A
